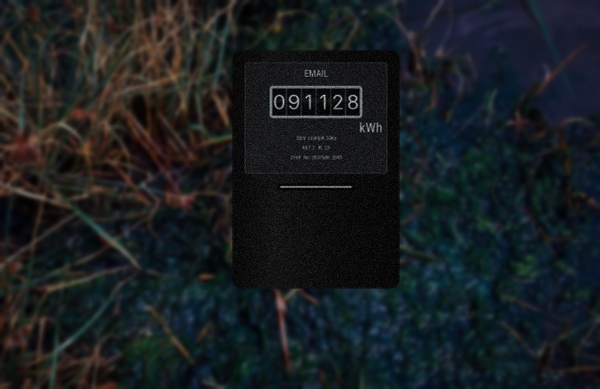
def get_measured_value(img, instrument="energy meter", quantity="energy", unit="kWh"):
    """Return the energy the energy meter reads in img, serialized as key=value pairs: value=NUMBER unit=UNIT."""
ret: value=91128 unit=kWh
